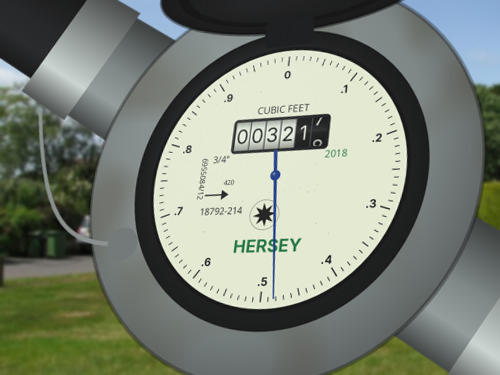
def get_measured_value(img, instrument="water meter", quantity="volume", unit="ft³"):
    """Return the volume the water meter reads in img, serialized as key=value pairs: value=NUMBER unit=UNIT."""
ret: value=3217.48 unit=ft³
